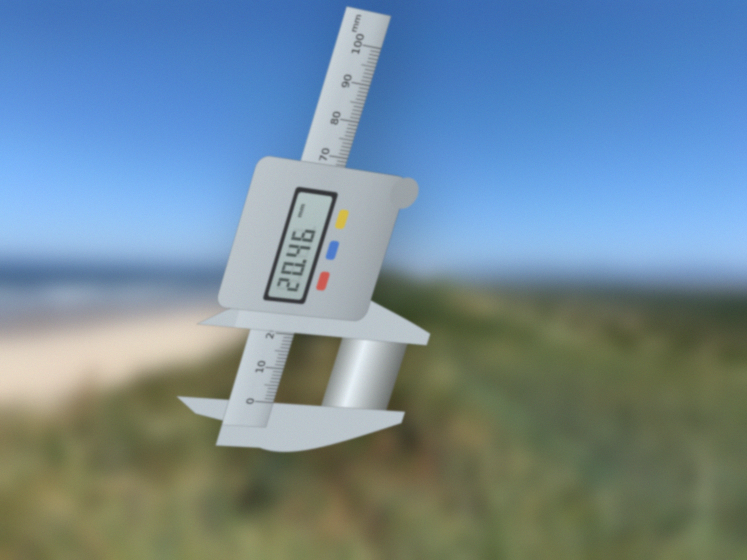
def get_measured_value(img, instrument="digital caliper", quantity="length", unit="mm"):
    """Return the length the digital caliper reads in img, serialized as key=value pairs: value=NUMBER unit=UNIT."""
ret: value=20.46 unit=mm
